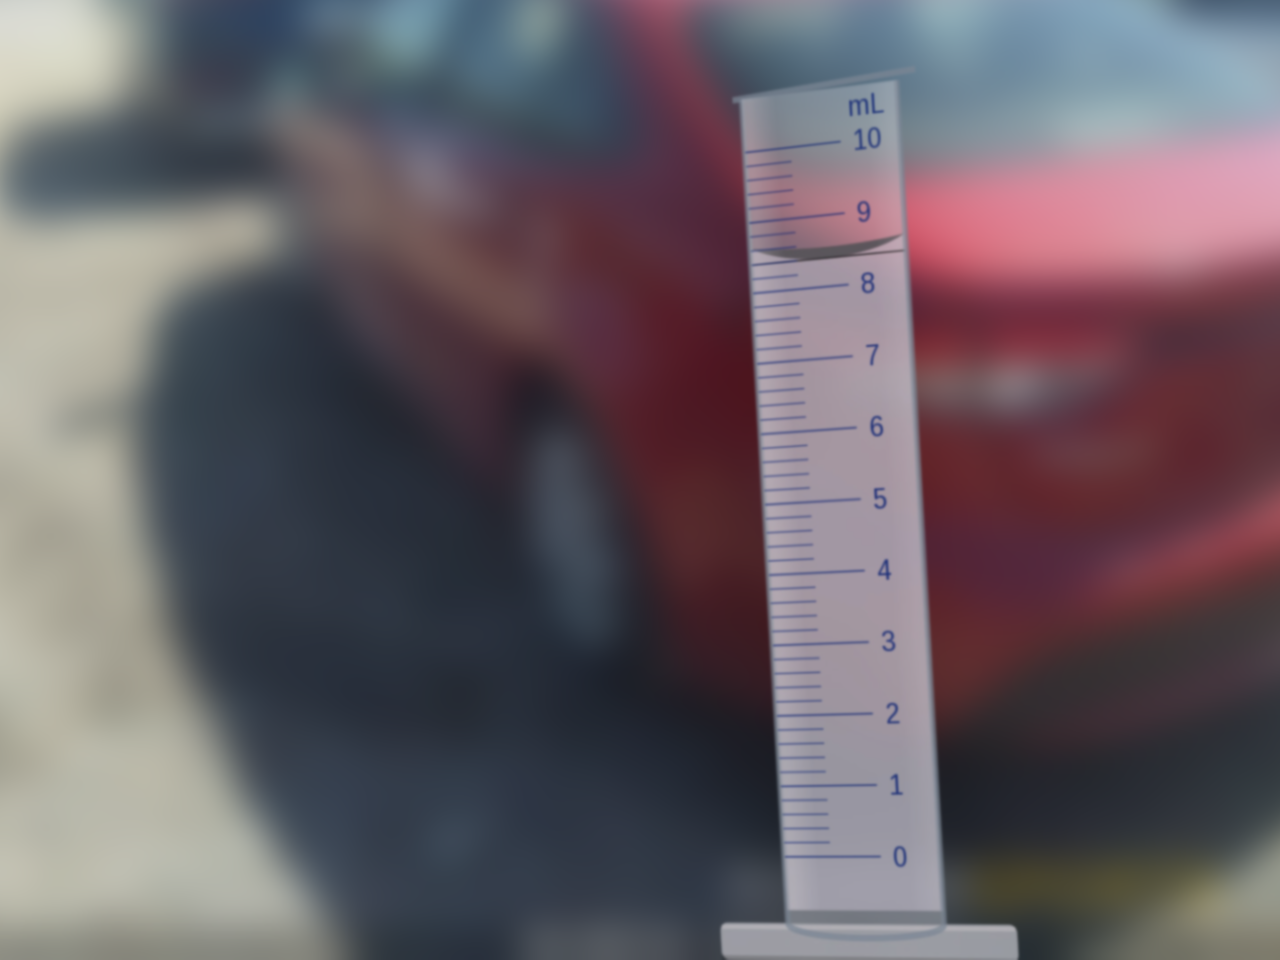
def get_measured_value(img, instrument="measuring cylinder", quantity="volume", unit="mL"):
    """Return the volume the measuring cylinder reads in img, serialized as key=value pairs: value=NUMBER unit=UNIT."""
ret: value=8.4 unit=mL
